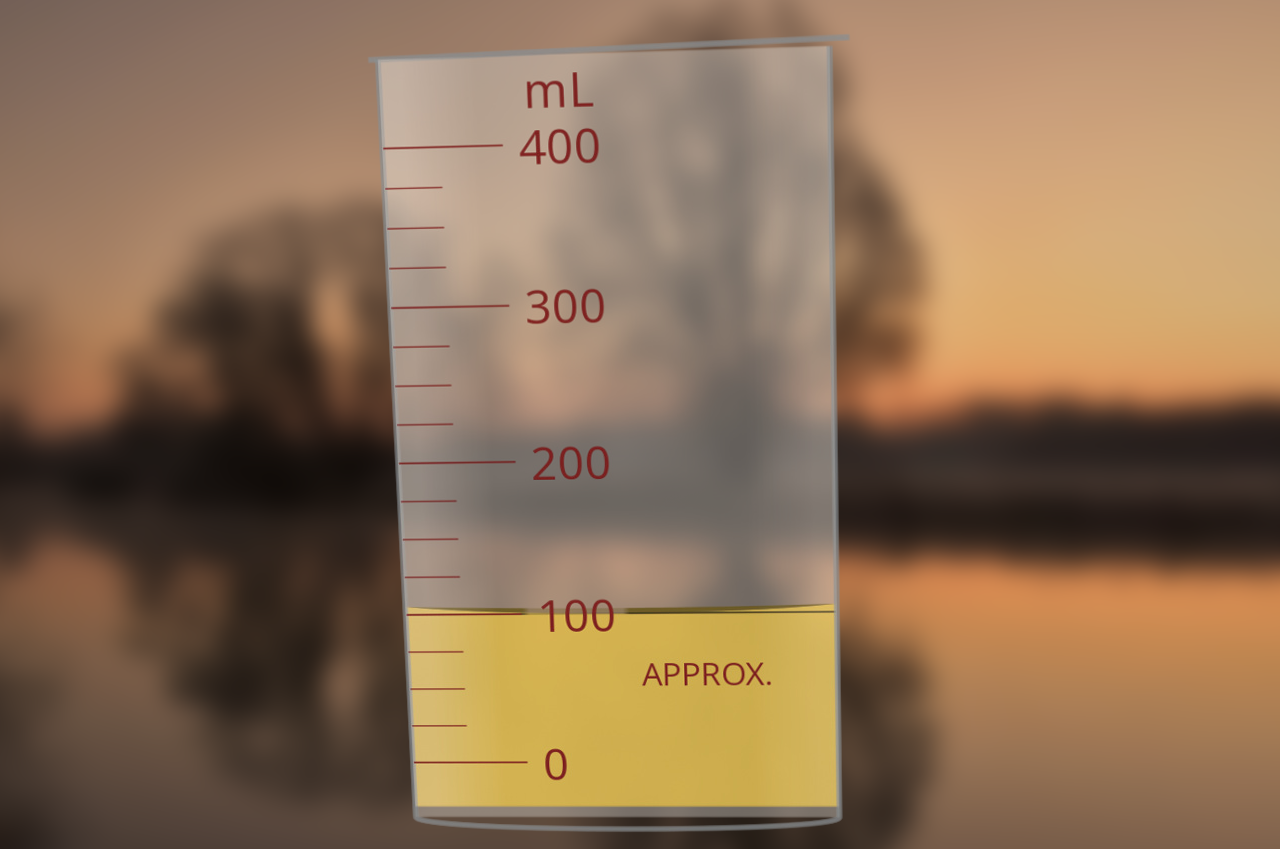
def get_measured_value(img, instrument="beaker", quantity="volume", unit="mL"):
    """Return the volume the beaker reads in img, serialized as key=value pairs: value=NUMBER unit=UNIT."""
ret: value=100 unit=mL
